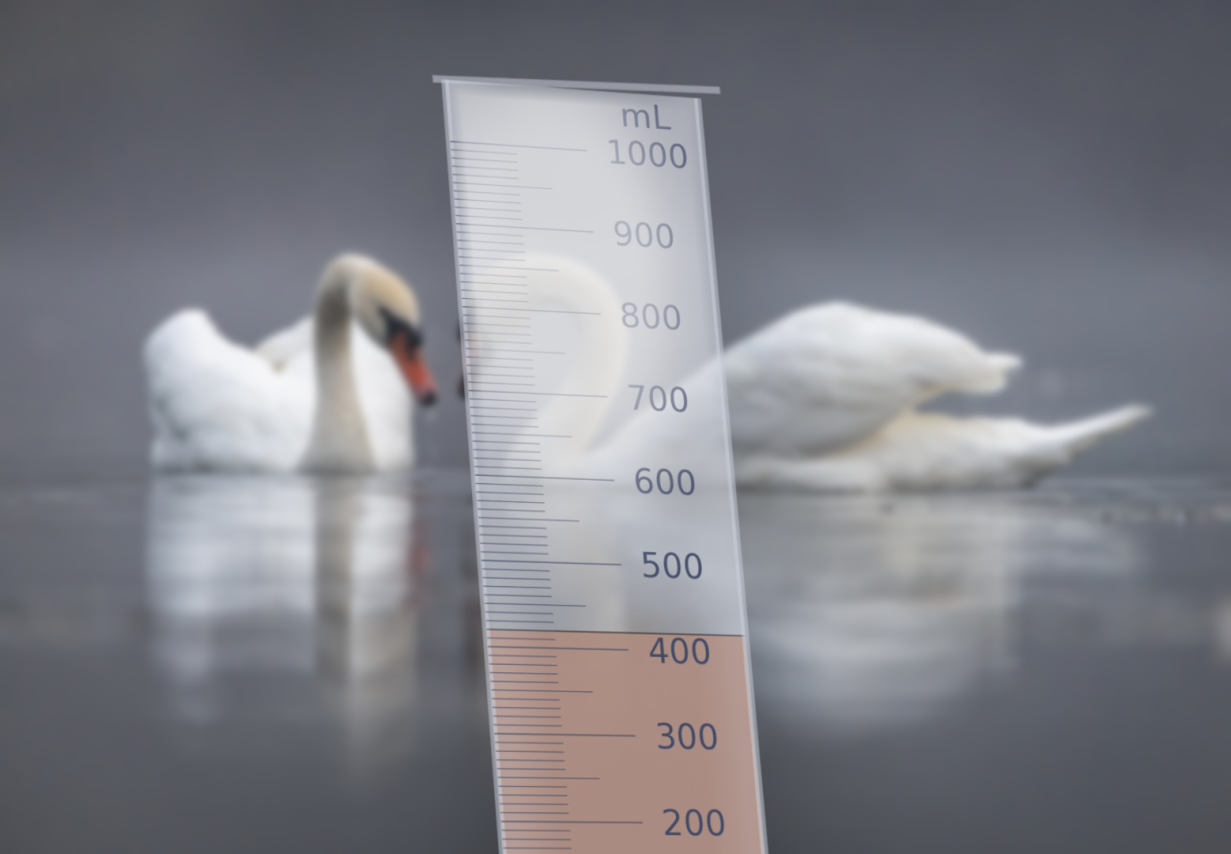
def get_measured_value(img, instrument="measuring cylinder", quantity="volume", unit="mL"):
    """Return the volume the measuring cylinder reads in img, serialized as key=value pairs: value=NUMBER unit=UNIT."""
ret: value=420 unit=mL
